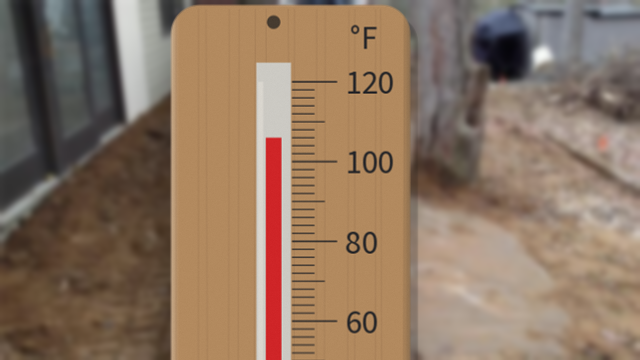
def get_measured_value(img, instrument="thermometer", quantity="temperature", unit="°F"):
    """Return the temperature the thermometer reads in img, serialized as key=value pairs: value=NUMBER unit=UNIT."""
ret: value=106 unit=°F
